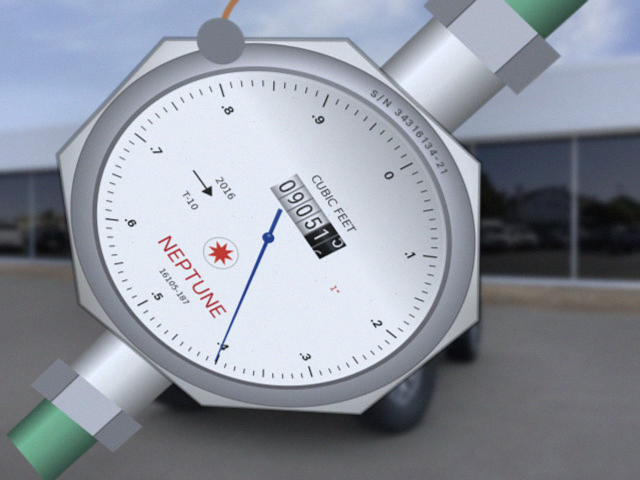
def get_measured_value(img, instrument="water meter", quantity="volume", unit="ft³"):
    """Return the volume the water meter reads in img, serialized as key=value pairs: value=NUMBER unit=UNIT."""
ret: value=90515.40 unit=ft³
